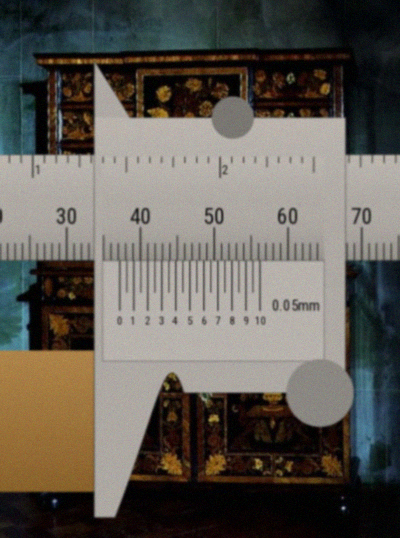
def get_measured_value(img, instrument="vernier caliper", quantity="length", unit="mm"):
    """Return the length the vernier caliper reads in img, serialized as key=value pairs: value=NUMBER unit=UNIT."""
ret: value=37.2 unit=mm
